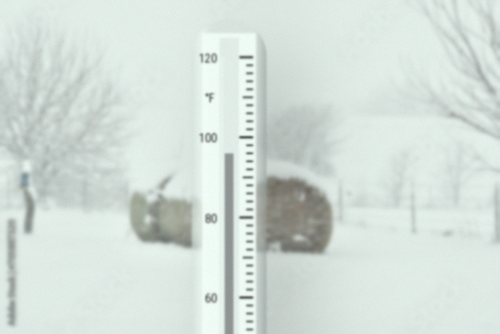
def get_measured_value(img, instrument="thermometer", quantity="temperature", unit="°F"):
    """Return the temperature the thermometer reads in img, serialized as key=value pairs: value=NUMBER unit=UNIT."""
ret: value=96 unit=°F
